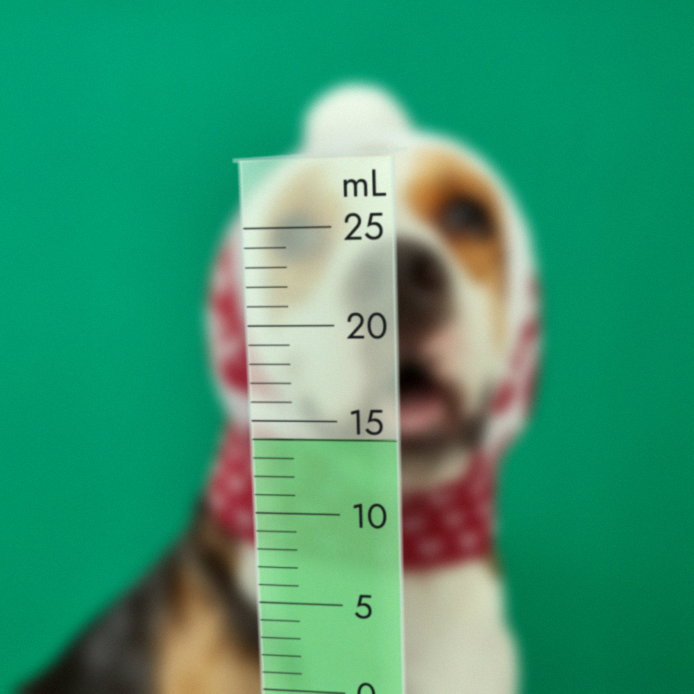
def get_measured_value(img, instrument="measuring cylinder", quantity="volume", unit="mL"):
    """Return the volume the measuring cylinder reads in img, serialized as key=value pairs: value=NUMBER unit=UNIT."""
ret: value=14 unit=mL
